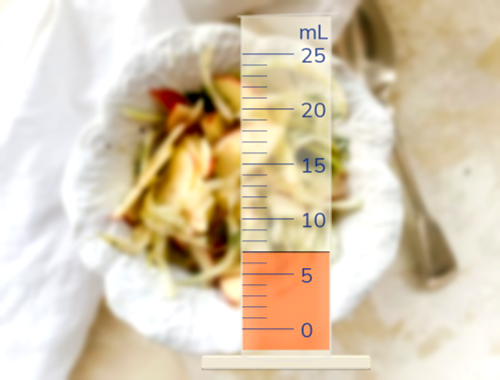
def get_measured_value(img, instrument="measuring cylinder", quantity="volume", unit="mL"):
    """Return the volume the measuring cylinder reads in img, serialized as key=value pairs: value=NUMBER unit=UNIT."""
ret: value=7 unit=mL
